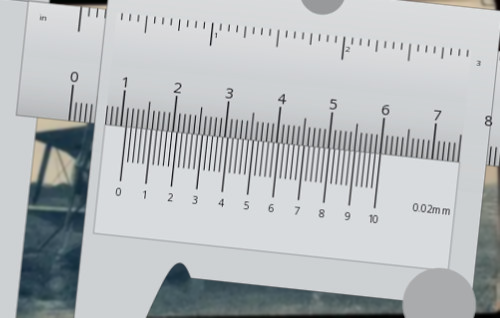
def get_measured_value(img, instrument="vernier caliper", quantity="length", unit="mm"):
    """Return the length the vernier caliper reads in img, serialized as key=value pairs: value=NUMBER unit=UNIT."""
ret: value=11.0 unit=mm
